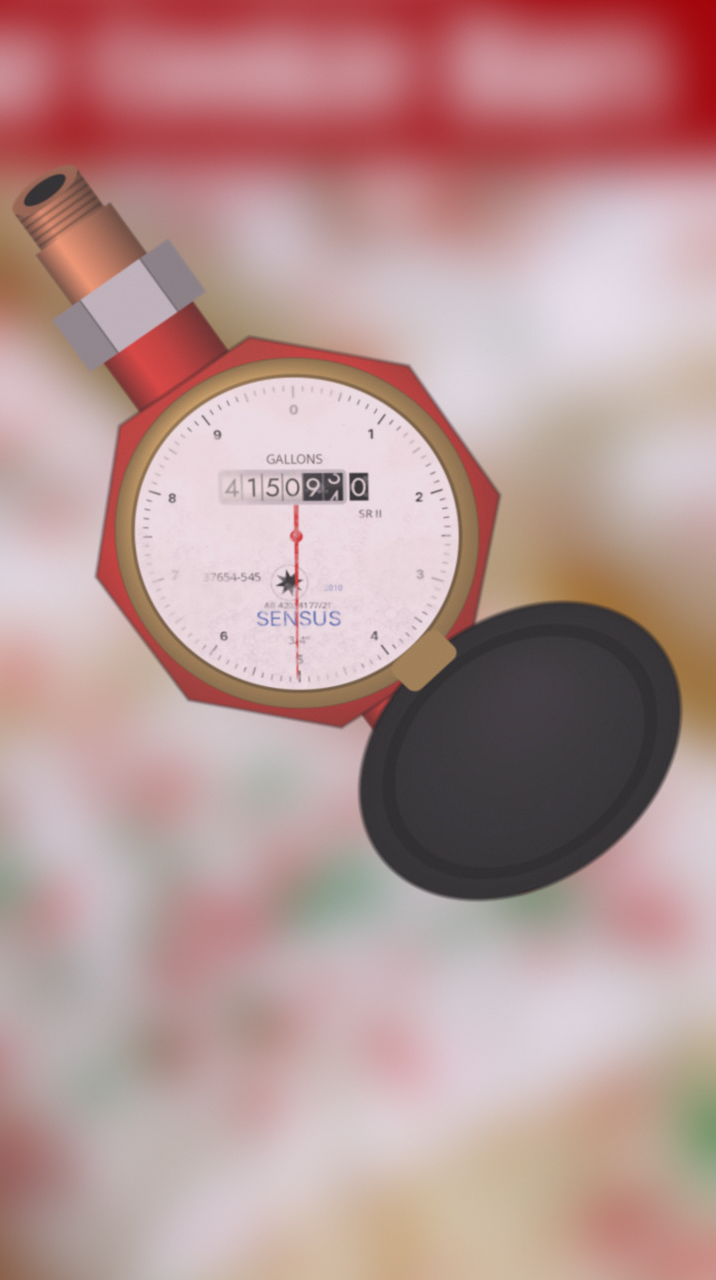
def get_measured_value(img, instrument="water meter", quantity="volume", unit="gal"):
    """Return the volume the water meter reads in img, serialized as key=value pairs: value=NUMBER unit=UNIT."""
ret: value=4150935.0 unit=gal
